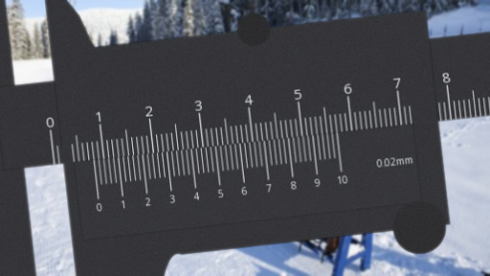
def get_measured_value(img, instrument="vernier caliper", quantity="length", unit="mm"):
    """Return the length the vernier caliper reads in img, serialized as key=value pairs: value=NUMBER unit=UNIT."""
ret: value=8.0 unit=mm
